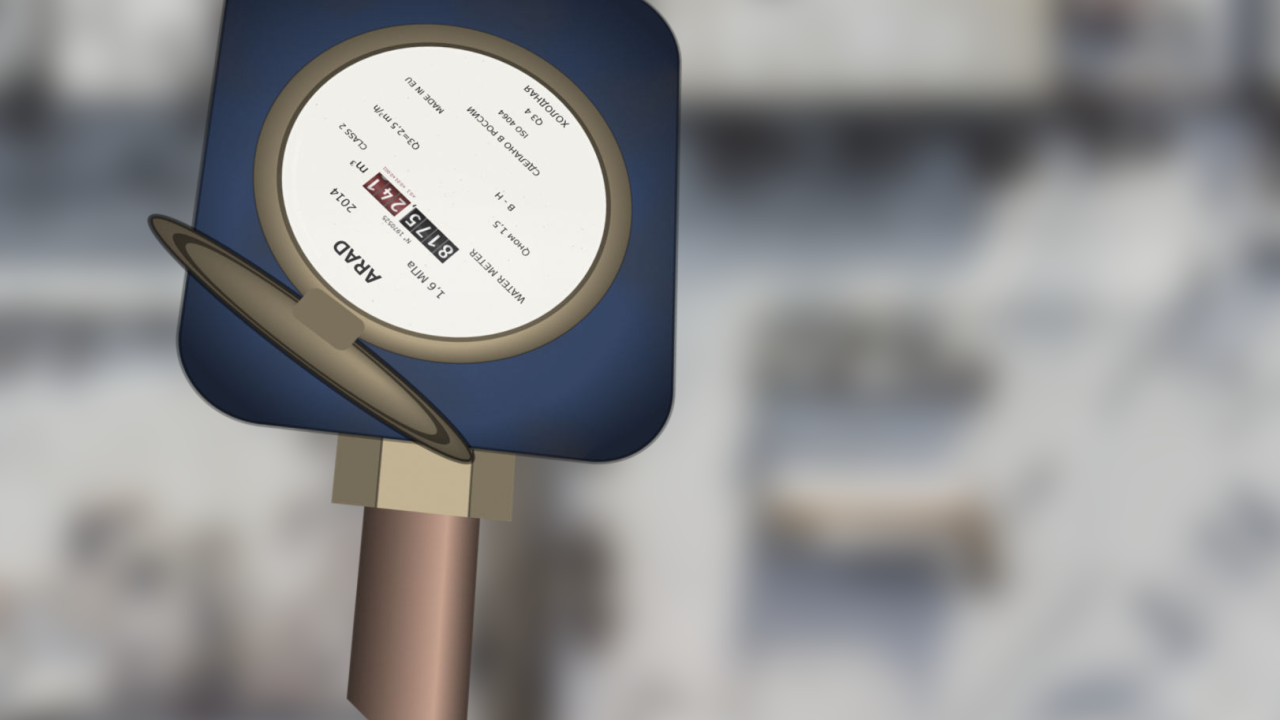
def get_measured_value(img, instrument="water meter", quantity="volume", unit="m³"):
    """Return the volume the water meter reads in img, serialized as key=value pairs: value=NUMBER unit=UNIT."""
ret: value=8175.241 unit=m³
